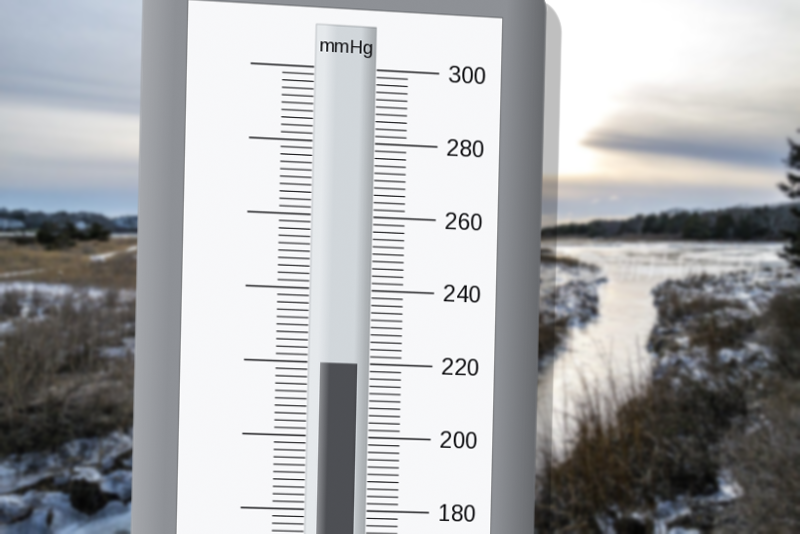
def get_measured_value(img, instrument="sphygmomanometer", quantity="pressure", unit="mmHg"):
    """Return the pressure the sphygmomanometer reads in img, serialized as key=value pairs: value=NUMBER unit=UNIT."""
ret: value=220 unit=mmHg
